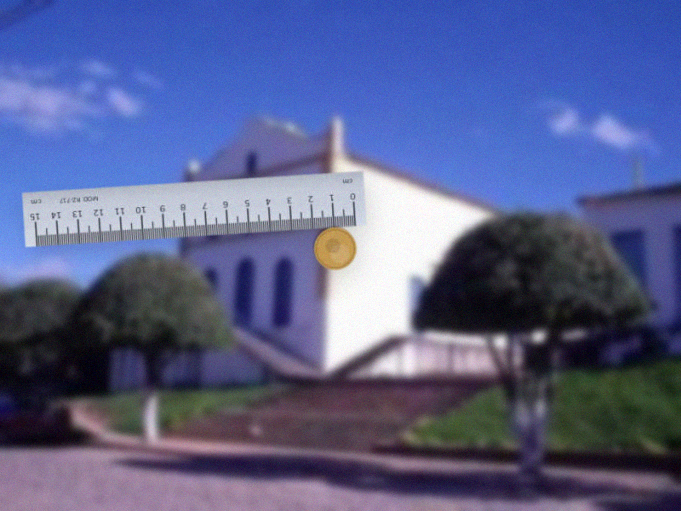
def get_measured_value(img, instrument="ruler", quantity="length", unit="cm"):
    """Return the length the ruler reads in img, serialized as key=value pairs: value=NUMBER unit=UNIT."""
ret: value=2 unit=cm
